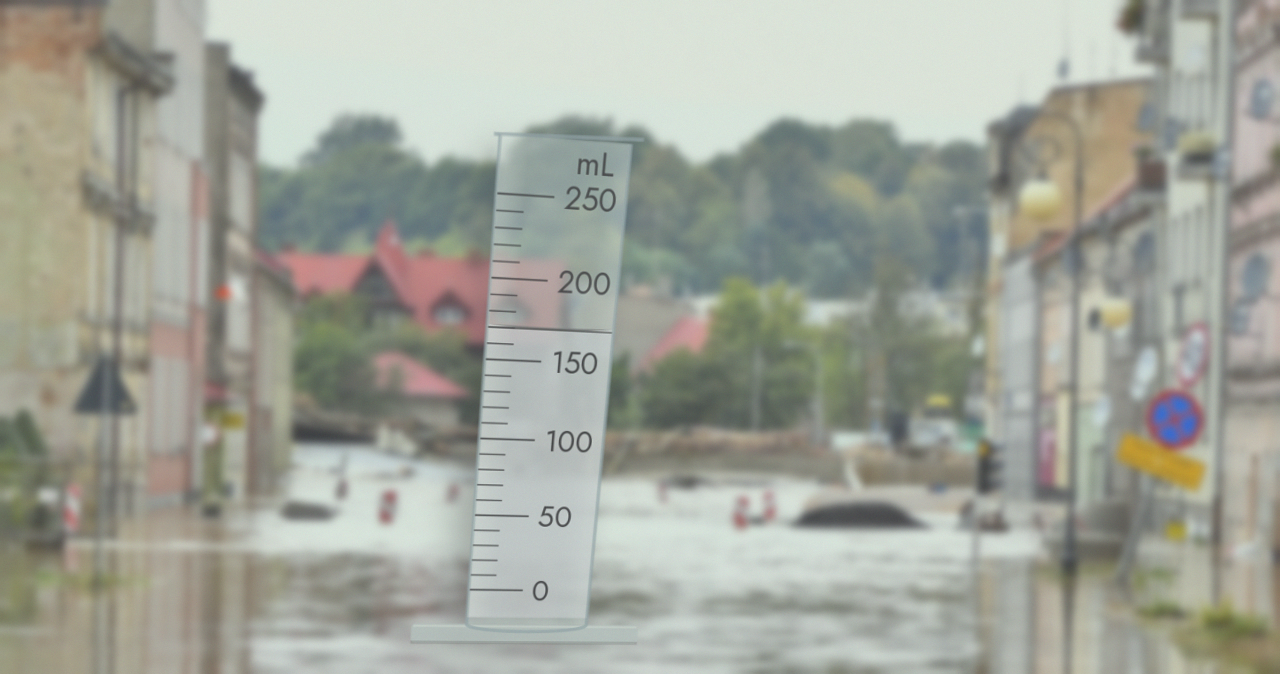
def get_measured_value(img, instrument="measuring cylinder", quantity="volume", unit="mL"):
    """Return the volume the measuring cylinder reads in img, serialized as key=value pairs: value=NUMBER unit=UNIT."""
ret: value=170 unit=mL
